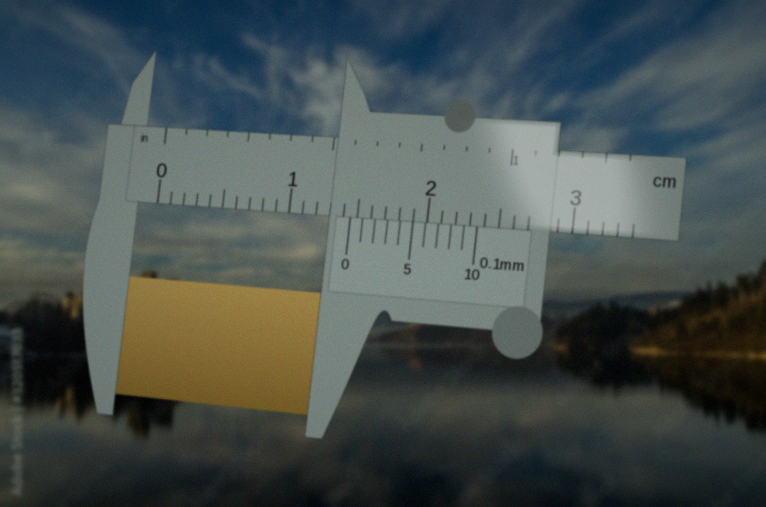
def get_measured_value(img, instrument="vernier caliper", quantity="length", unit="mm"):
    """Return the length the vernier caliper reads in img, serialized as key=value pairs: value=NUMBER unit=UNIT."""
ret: value=14.5 unit=mm
